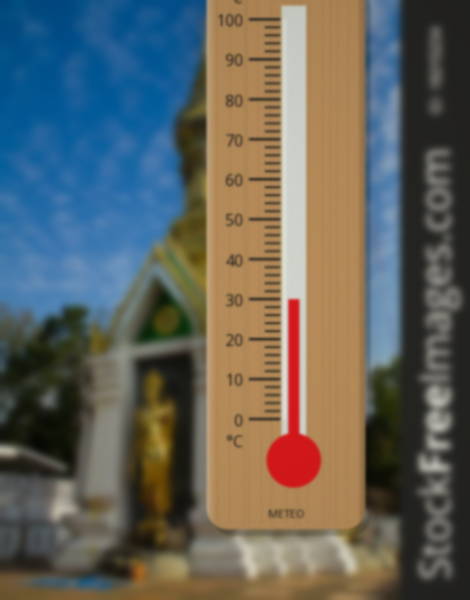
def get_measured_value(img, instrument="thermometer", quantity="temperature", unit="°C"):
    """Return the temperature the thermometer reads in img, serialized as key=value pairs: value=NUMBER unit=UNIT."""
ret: value=30 unit=°C
